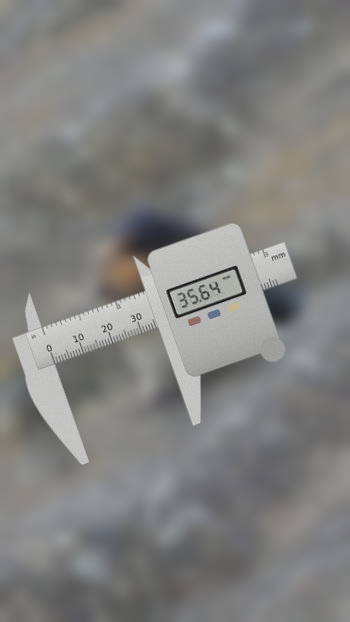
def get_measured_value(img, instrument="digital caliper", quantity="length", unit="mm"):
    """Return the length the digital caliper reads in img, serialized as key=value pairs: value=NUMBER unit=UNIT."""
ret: value=35.64 unit=mm
